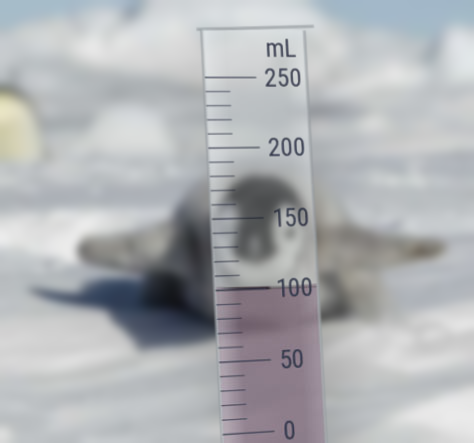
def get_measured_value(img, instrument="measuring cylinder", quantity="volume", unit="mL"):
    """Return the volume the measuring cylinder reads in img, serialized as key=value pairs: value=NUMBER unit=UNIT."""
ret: value=100 unit=mL
